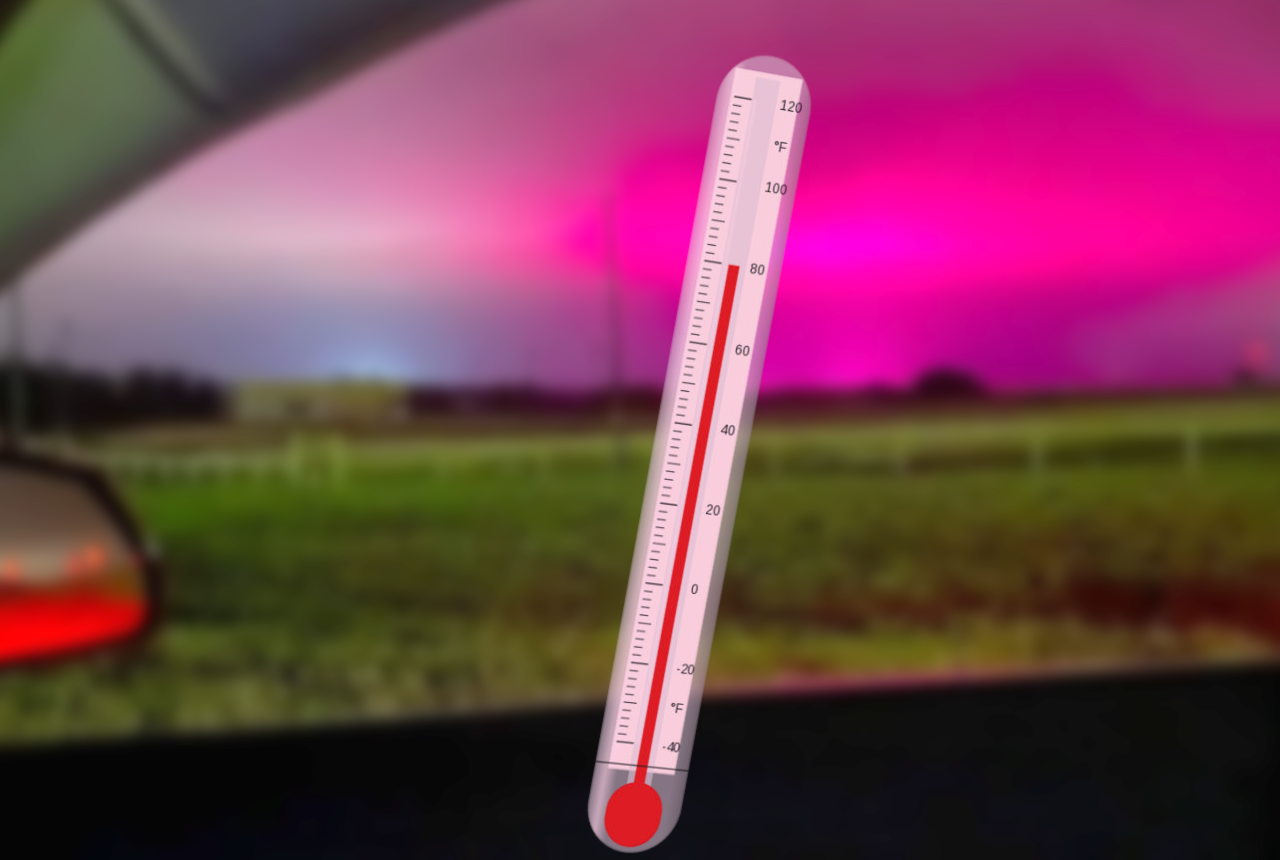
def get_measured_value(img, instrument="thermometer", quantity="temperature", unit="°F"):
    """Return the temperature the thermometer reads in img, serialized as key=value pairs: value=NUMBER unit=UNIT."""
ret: value=80 unit=°F
